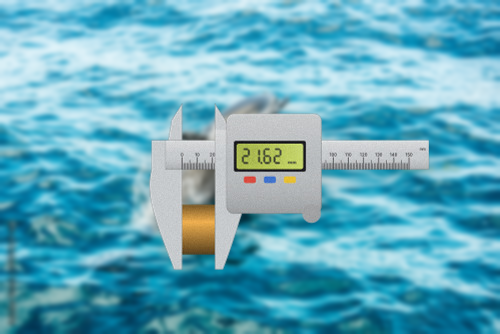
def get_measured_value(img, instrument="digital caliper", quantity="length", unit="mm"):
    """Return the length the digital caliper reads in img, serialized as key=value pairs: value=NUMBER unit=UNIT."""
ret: value=21.62 unit=mm
